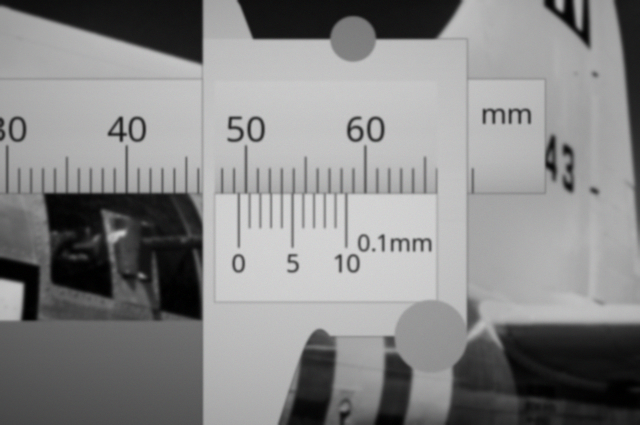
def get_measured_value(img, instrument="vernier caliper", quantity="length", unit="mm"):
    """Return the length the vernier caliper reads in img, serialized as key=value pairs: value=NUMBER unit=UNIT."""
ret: value=49.4 unit=mm
